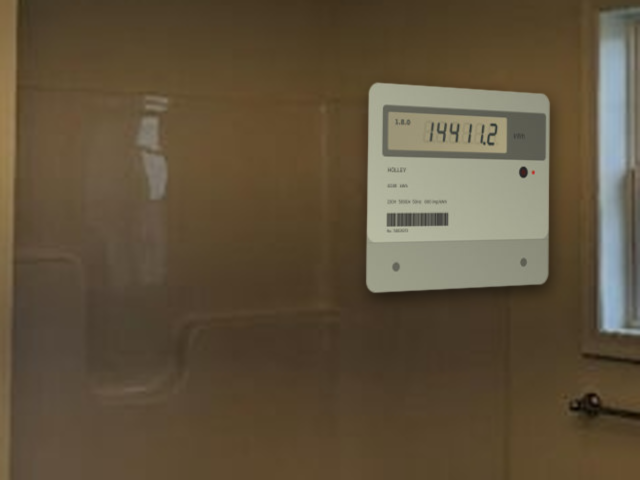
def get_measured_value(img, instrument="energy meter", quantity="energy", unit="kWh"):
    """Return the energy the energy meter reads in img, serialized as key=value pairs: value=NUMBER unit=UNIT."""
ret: value=14411.2 unit=kWh
